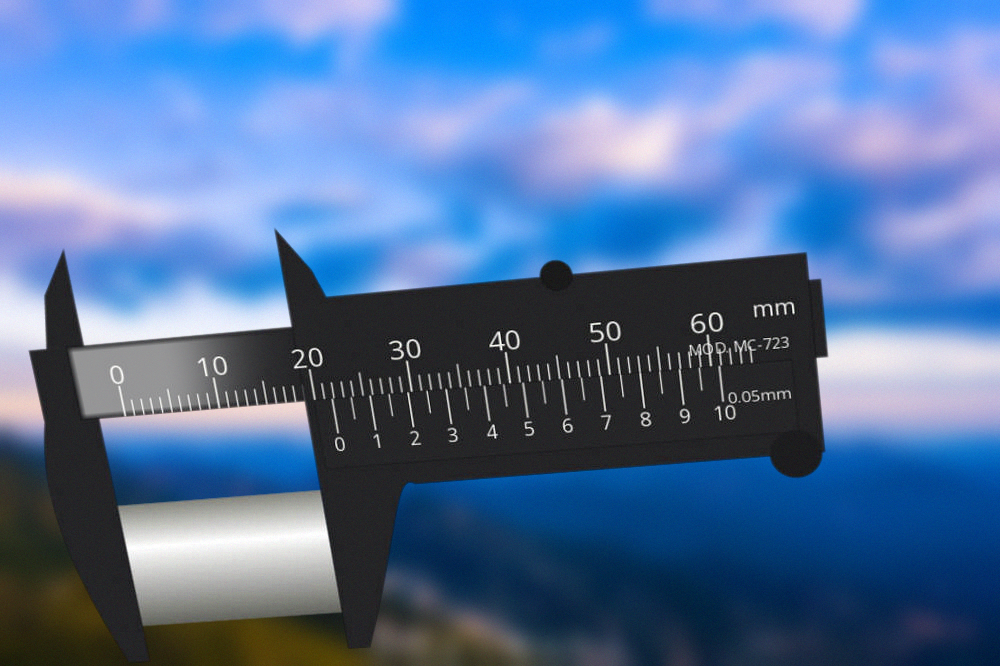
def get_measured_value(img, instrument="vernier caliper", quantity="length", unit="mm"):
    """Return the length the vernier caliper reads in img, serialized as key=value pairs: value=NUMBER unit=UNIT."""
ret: value=21.8 unit=mm
